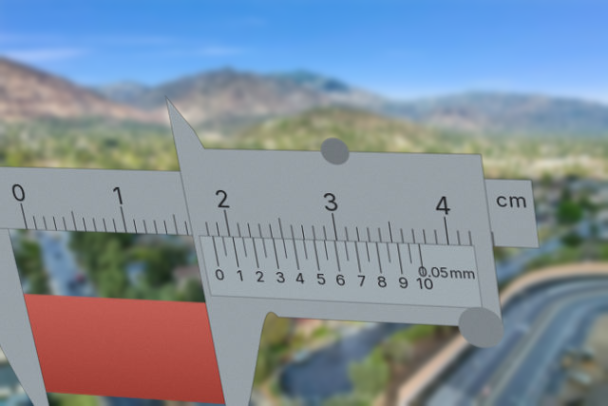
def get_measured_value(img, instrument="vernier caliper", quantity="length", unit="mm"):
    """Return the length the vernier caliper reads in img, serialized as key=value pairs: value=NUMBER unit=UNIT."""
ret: value=18.4 unit=mm
